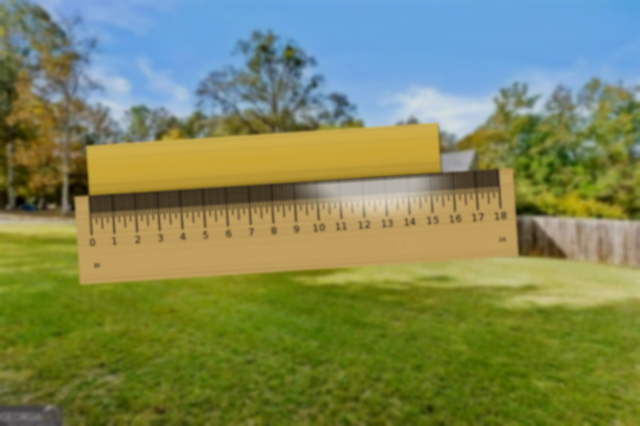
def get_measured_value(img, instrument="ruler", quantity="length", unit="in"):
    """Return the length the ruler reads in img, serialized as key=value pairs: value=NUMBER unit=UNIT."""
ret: value=15.5 unit=in
